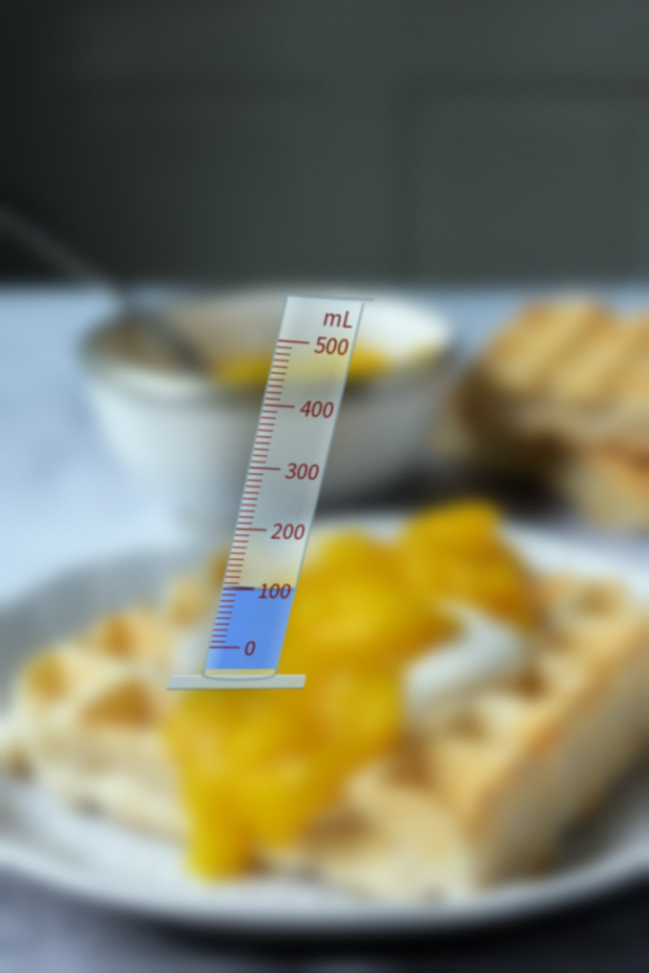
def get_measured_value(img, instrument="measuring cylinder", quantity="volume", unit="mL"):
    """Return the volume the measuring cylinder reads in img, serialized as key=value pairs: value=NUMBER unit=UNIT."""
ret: value=100 unit=mL
